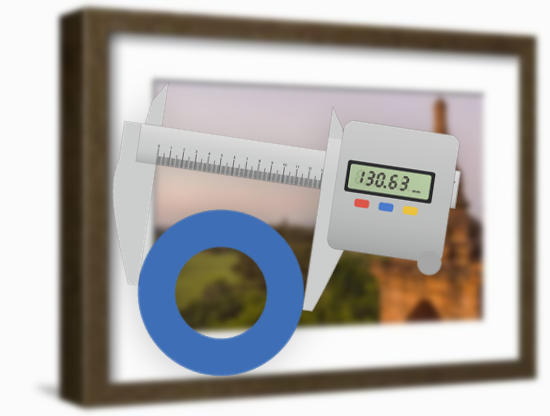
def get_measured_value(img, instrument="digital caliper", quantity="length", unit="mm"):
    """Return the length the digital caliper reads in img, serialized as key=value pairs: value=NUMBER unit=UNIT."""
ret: value=130.63 unit=mm
